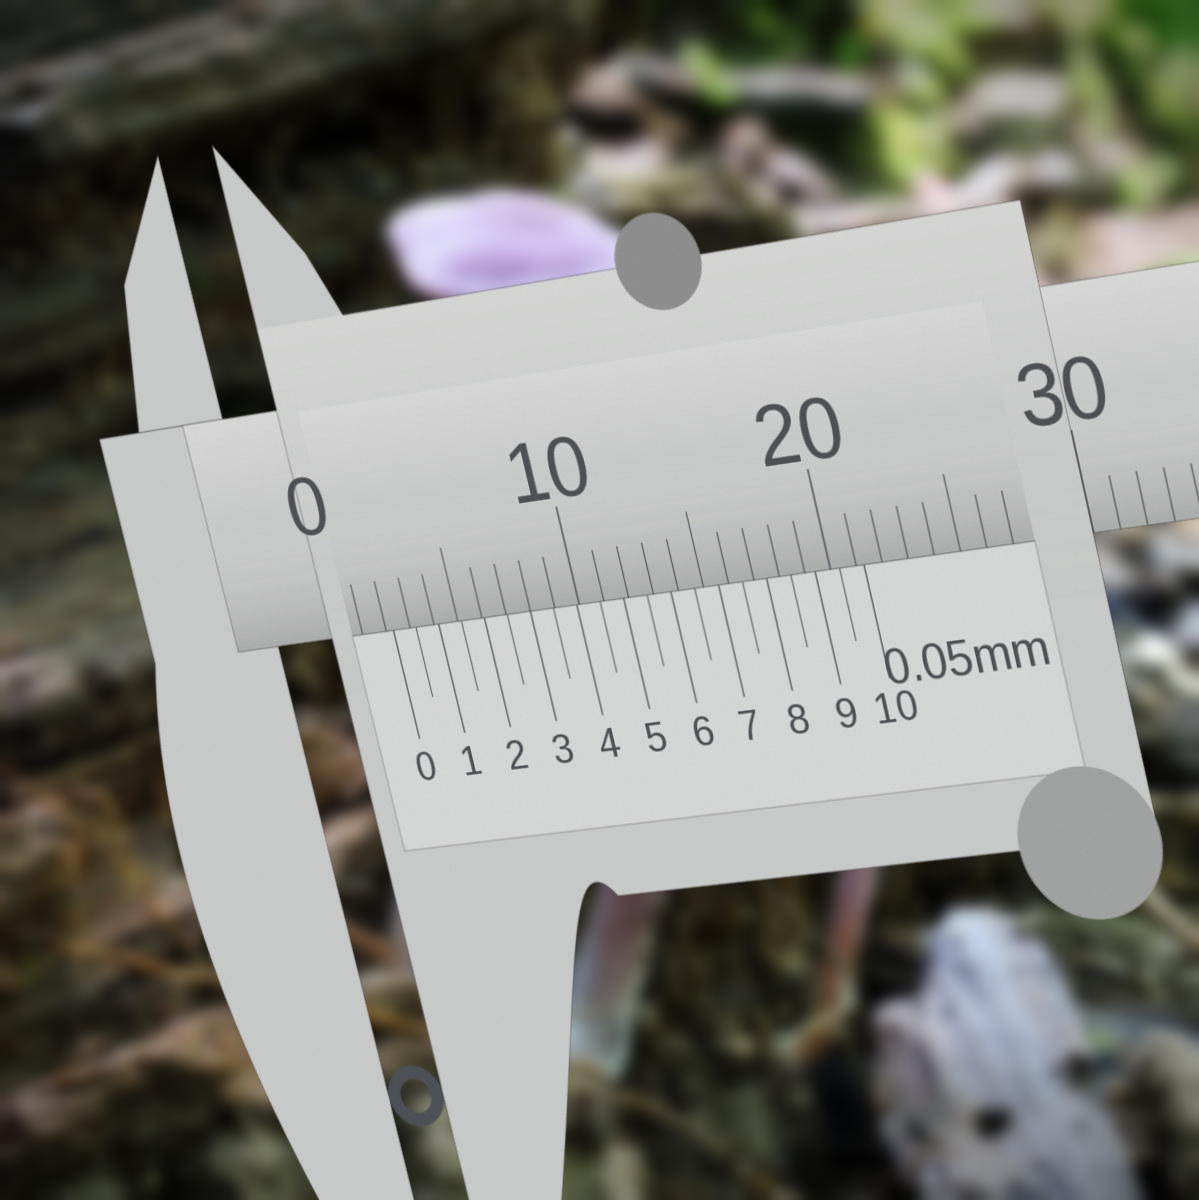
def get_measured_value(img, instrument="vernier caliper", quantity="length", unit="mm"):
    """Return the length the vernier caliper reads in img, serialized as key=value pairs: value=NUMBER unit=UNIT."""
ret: value=2.3 unit=mm
